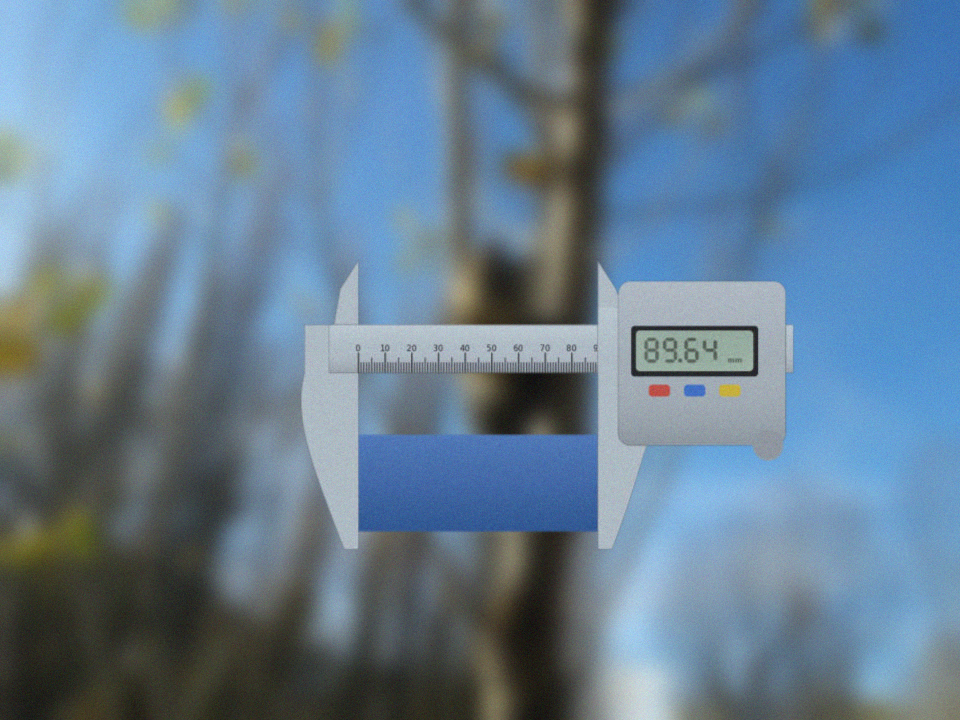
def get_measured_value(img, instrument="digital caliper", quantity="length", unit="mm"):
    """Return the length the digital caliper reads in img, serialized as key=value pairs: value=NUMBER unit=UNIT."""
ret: value=89.64 unit=mm
